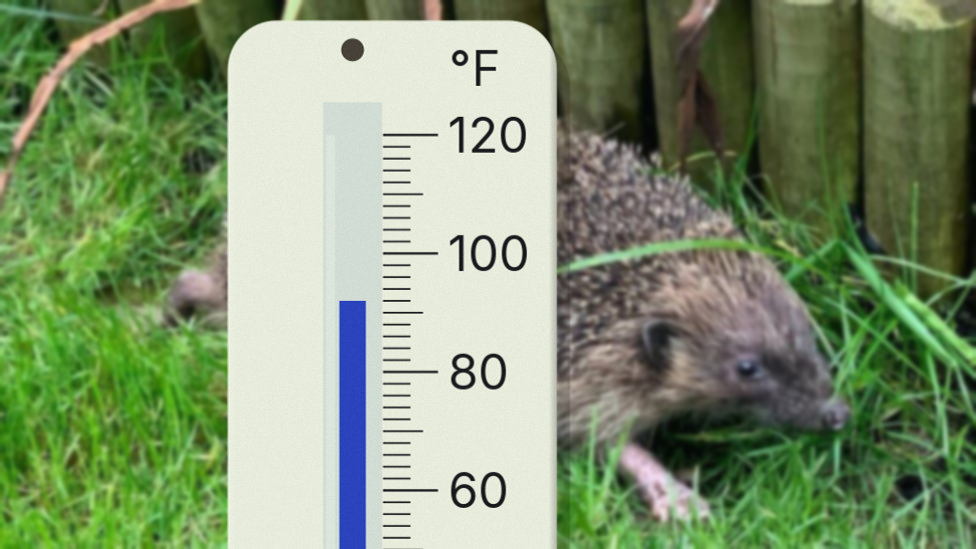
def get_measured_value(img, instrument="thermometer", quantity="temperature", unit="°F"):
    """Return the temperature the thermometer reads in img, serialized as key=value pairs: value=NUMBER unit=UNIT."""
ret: value=92 unit=°F
